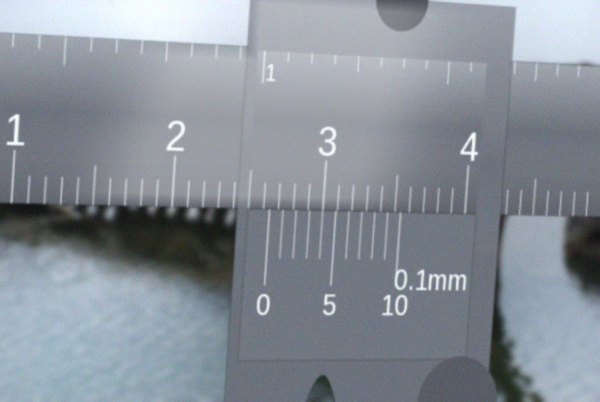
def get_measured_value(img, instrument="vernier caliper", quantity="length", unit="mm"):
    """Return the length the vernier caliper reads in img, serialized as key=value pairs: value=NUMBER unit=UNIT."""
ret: value=26.4 unit=mm
